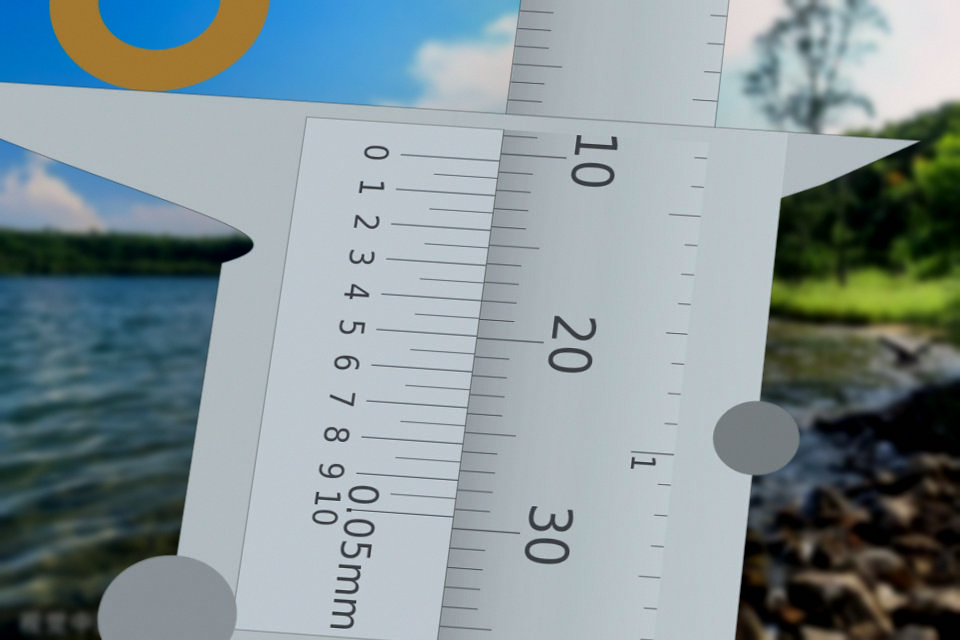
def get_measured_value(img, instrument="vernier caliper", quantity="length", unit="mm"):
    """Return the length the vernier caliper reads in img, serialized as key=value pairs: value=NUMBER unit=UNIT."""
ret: value=10.4 unit=mm
